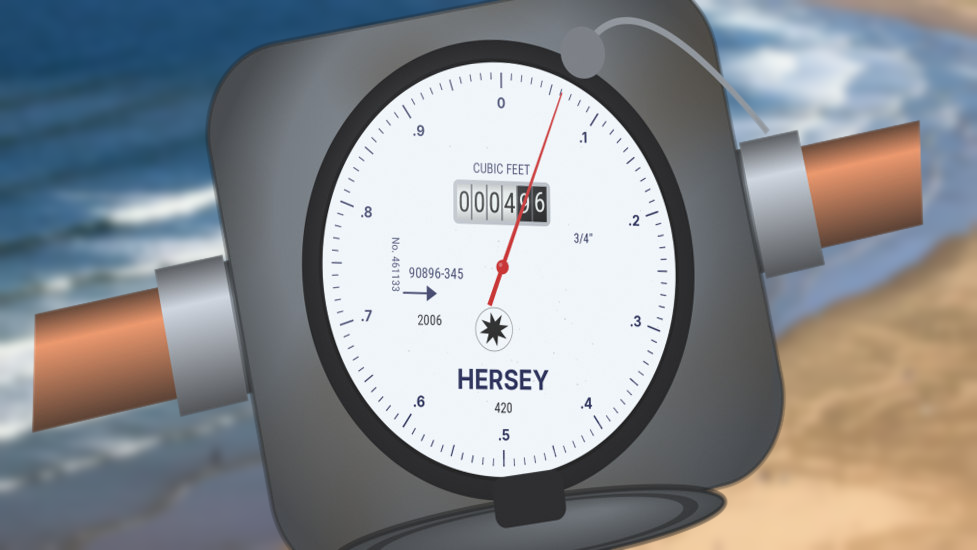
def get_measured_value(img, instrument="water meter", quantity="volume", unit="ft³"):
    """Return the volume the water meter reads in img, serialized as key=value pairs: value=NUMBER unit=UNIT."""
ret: value=496.06 unit=ft³
